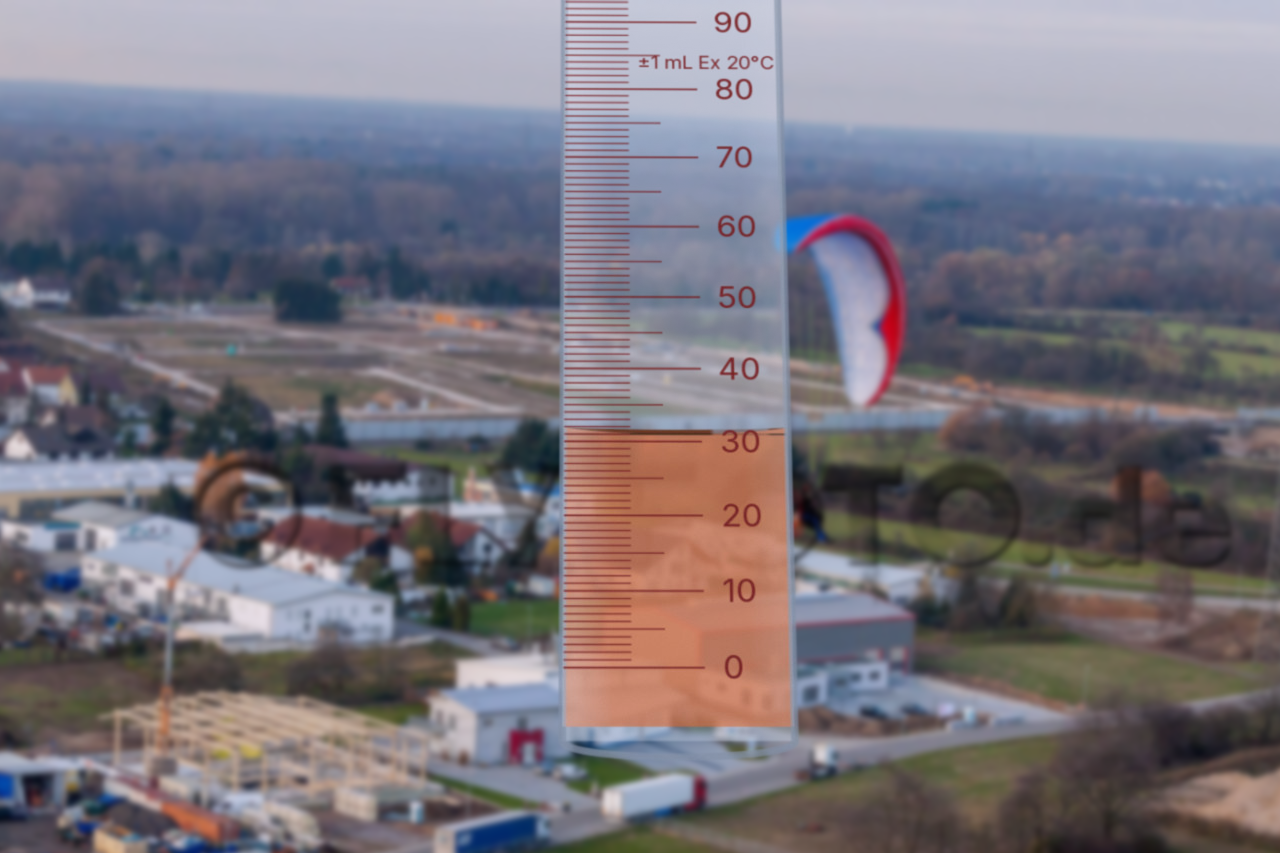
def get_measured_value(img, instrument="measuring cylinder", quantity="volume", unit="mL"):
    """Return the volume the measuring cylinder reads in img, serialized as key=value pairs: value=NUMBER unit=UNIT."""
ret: value=31 unit=mL
